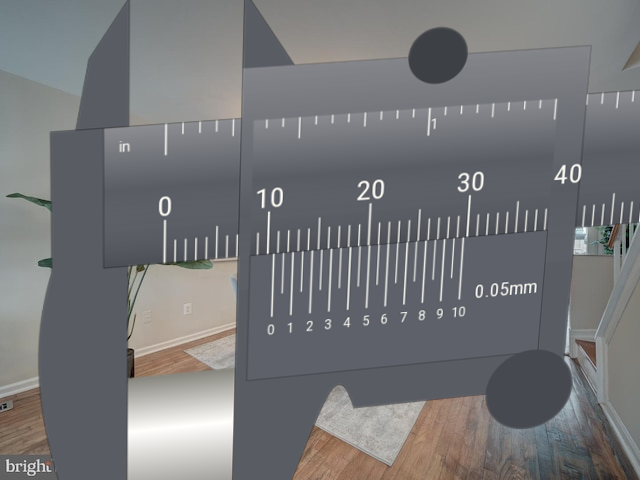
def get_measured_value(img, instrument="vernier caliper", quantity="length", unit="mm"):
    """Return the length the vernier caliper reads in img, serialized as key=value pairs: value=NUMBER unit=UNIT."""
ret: value=10.6 unit=mm
